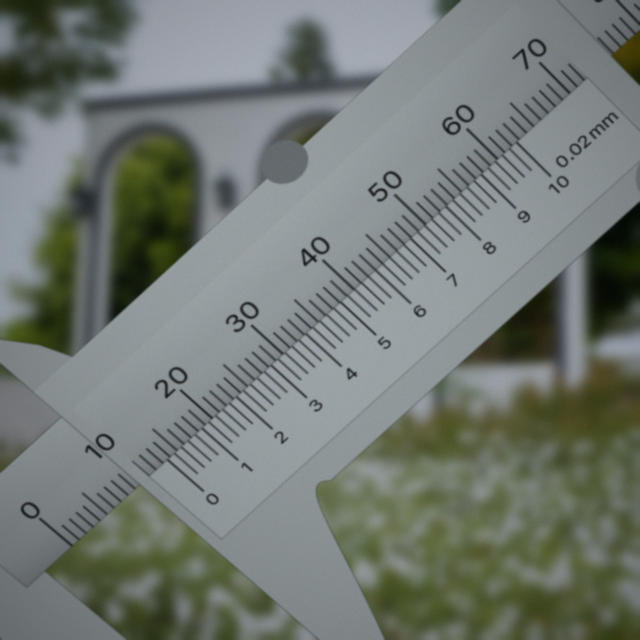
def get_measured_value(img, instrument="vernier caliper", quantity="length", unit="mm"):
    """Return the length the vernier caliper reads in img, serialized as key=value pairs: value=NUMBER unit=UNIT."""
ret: value=13.6 unit=mm
